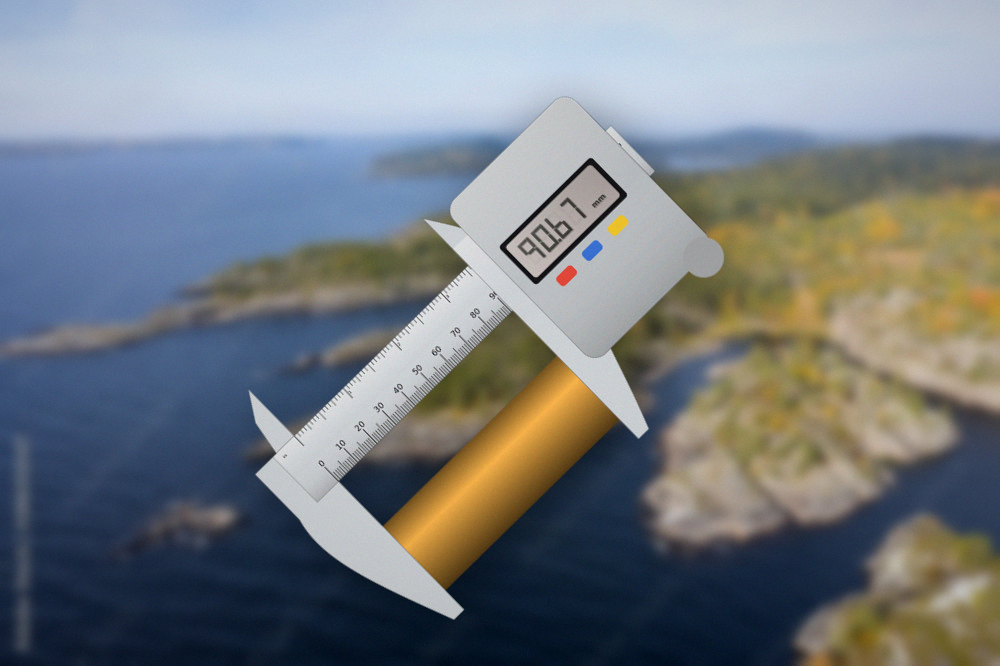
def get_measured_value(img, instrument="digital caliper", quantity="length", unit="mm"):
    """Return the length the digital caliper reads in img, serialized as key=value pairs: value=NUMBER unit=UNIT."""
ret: value=90.67 unit=mm
